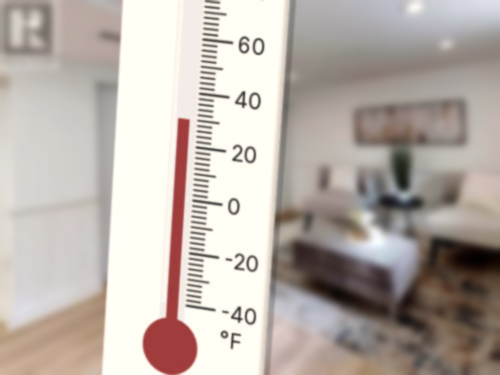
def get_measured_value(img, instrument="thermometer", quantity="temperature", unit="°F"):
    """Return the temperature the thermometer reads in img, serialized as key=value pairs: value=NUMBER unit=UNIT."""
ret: value=30 unit=°F
